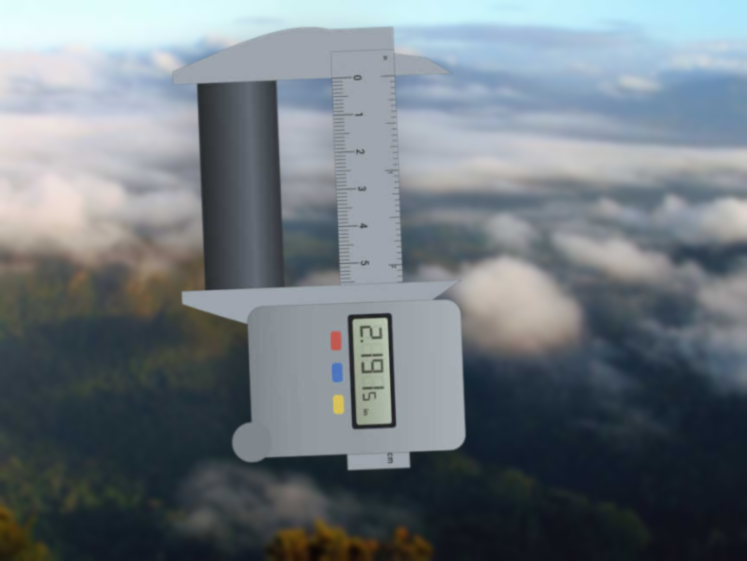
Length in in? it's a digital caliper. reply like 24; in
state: 2.1915; in
